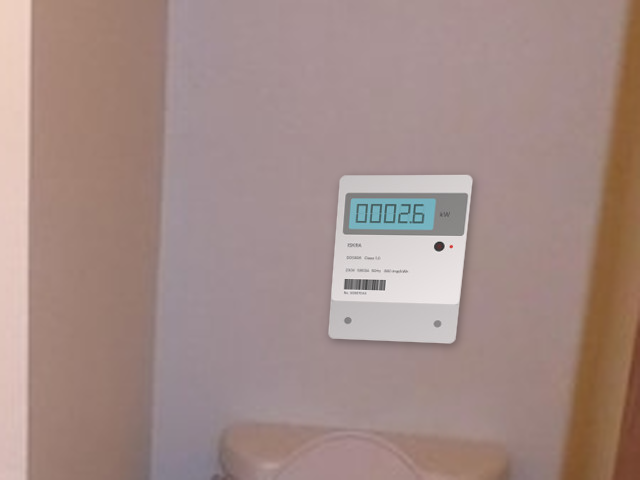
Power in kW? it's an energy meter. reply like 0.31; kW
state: 2.6; kW
